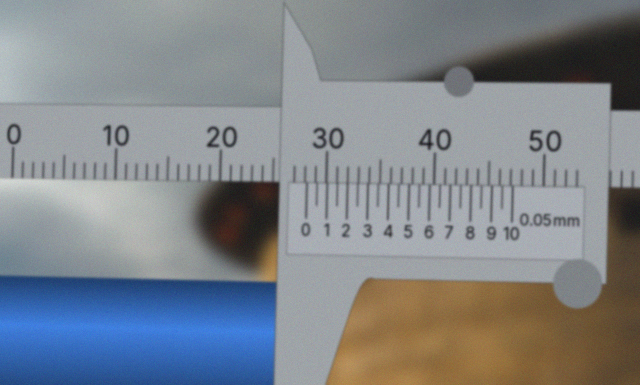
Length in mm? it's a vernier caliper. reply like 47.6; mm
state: 28.2; mm
